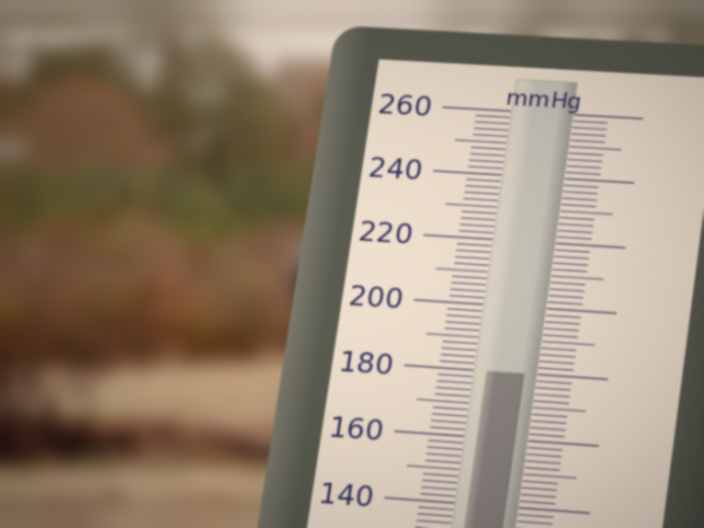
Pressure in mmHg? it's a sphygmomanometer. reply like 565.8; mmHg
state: 180; mmHg
